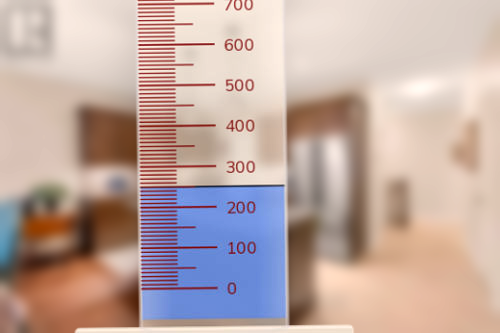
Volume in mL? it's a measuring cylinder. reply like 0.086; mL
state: 250; mL
